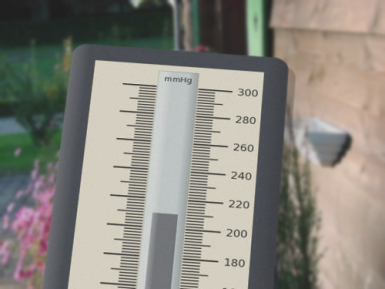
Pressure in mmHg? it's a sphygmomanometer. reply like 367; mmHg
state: 210; mmHg
